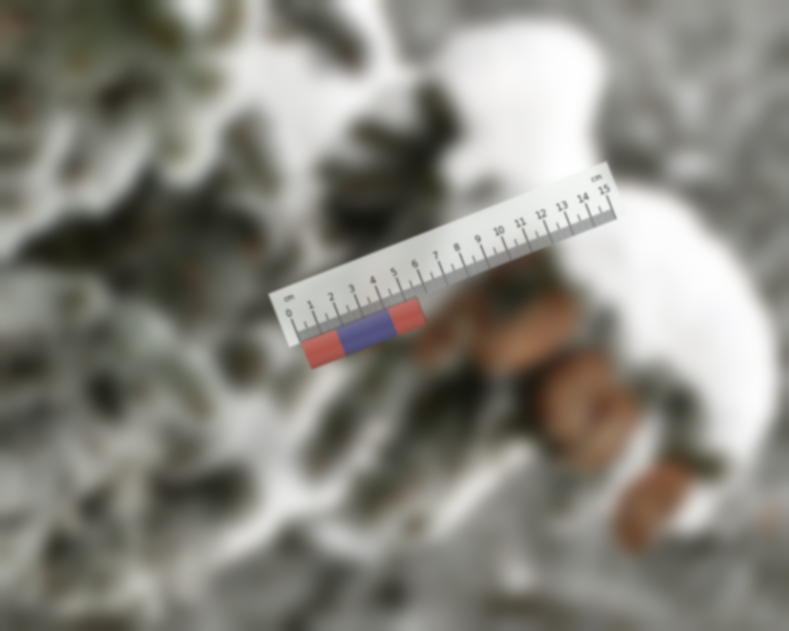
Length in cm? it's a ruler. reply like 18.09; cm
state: 5.5; cm
